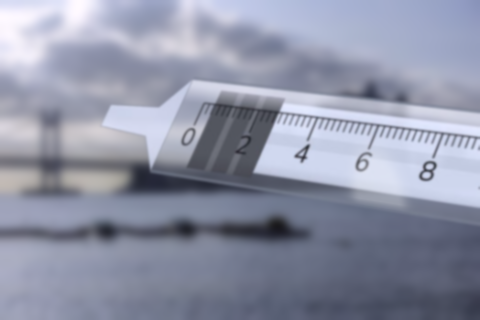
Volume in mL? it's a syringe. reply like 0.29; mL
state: 0.4; mL
